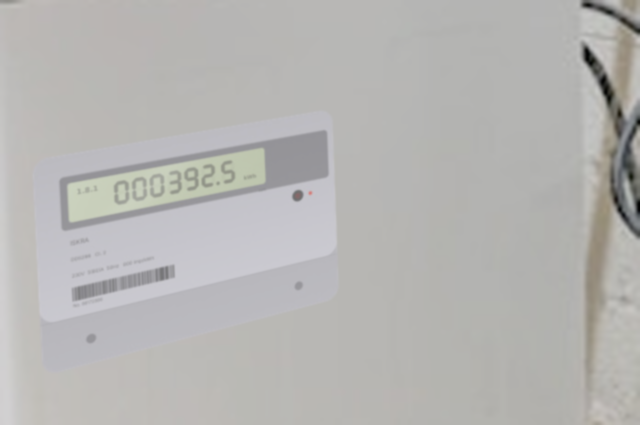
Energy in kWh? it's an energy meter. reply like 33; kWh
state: 392.5; kWh
